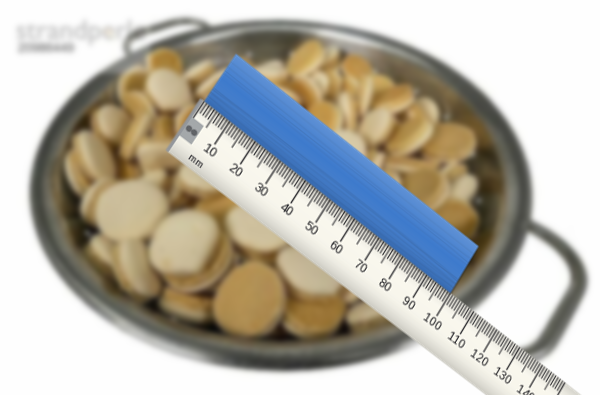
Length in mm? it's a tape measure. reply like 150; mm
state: 100; mm
